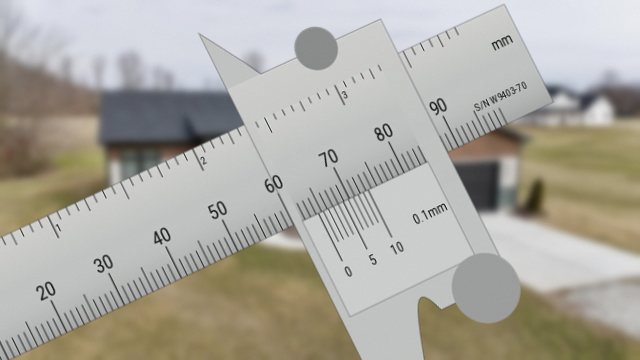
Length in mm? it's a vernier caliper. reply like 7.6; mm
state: 64.4; mm
